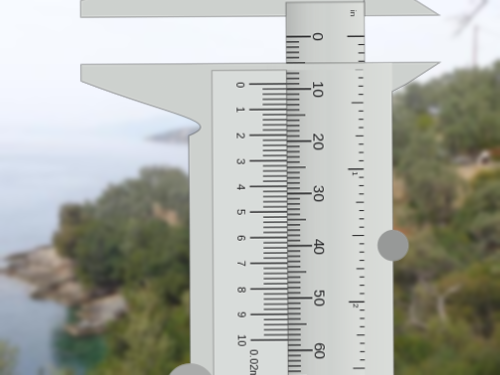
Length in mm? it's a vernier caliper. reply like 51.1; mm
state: 9.0; mm
